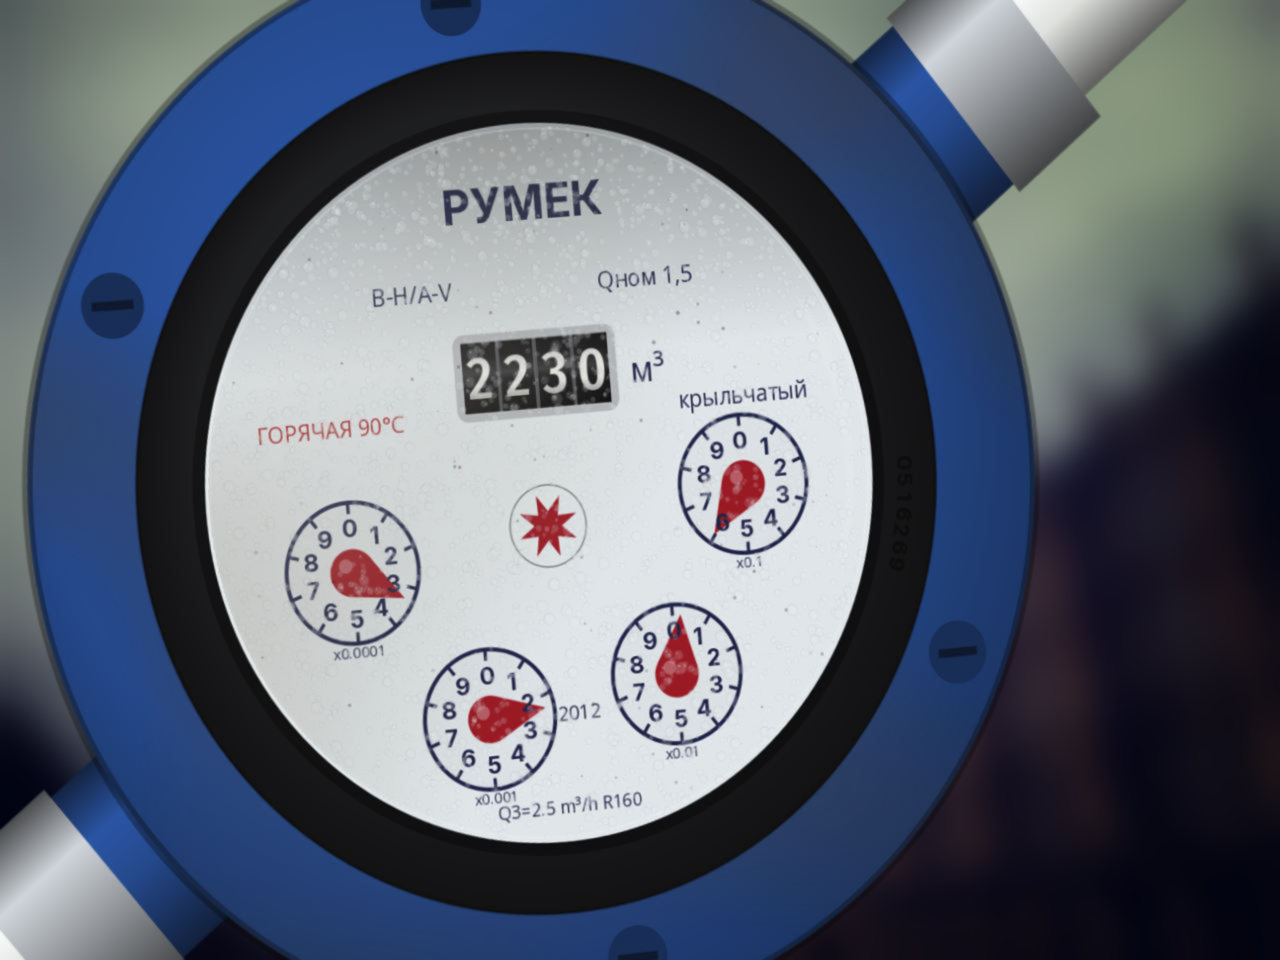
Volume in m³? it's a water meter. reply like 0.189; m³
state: 2230.6023; m³
